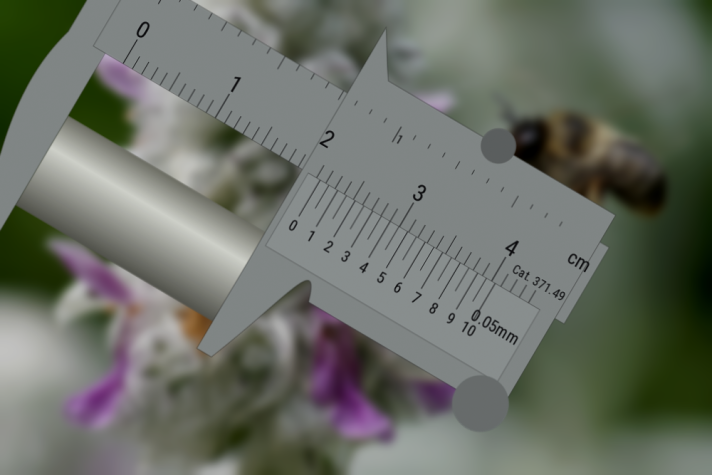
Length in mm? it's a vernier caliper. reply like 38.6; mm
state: 21.4; mm
